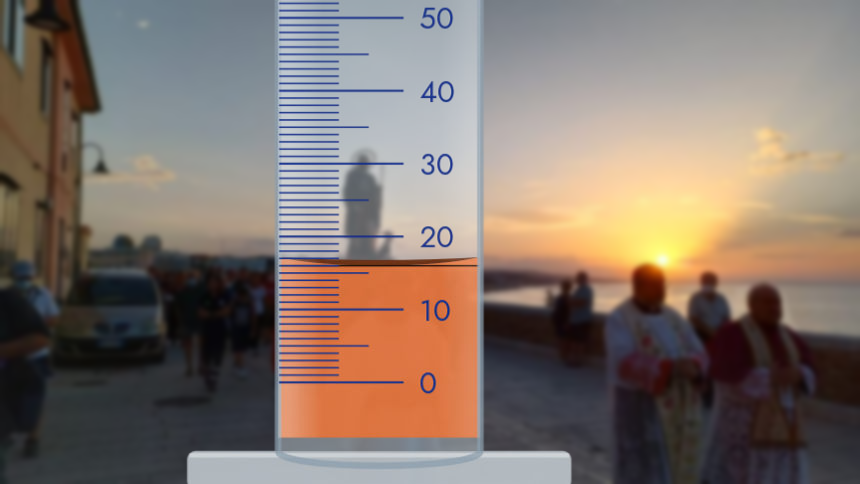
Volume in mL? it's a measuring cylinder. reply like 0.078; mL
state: 16; mL
